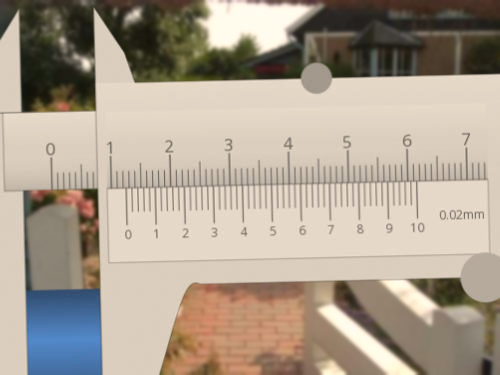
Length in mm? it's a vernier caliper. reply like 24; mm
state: 12.5; mm
